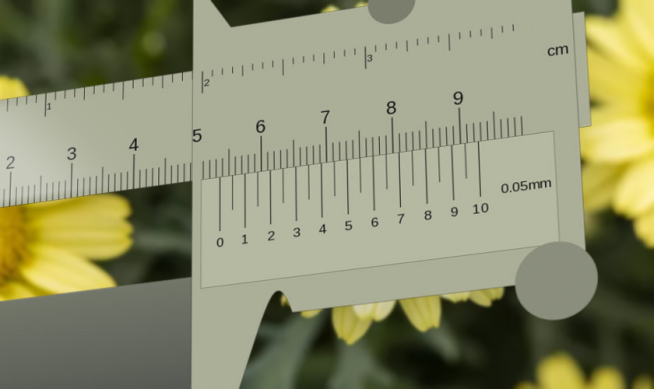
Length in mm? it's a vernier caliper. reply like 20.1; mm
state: 53.6; mm
